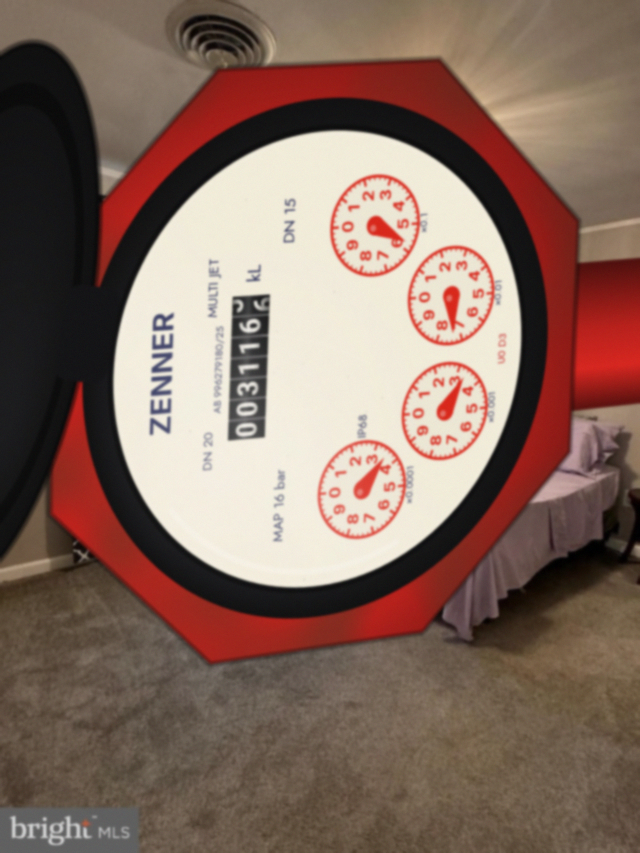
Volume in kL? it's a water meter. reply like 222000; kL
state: 31165.5733; kL
